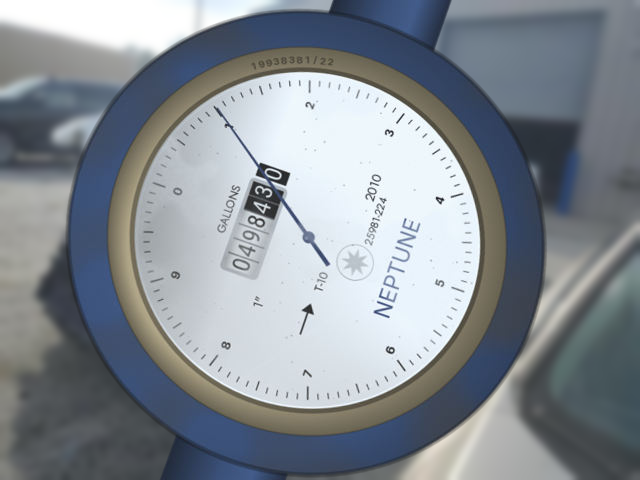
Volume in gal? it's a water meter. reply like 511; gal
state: 498431.0; gal
